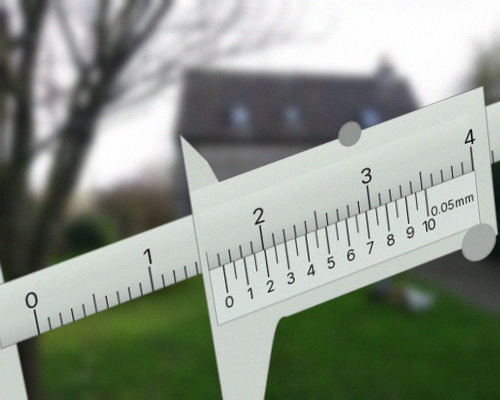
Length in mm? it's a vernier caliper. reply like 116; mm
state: 16.3; mm
